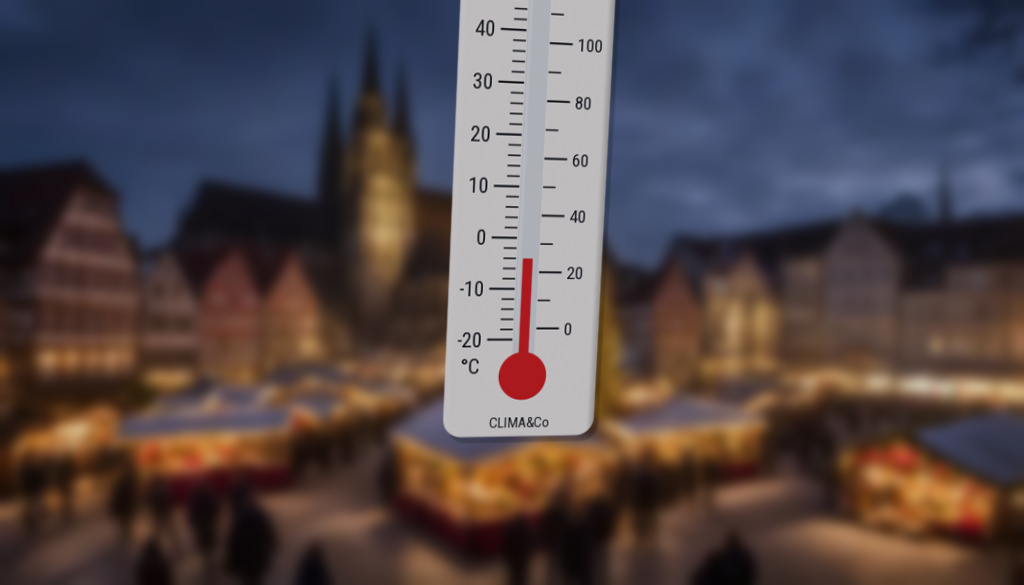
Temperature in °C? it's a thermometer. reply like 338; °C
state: -4; °C
